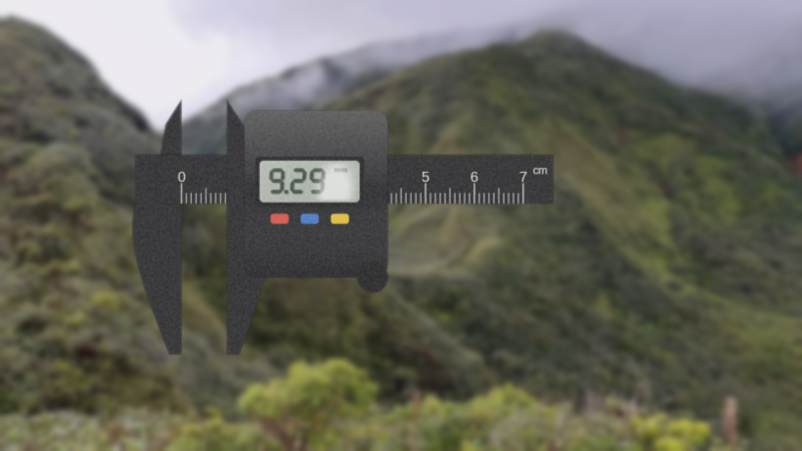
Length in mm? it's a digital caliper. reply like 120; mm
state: 9.29; mm
